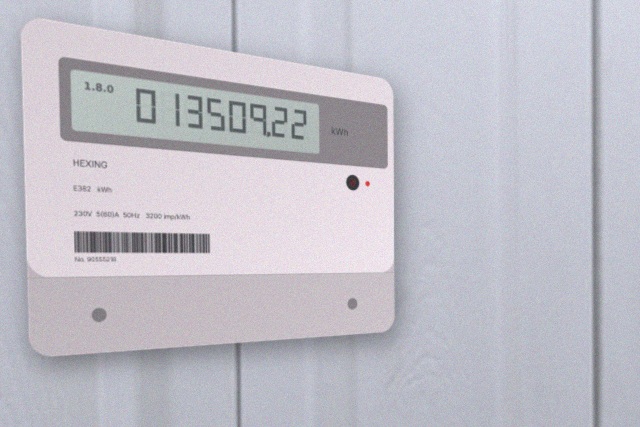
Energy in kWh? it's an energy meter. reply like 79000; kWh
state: 13509.22; kWh
